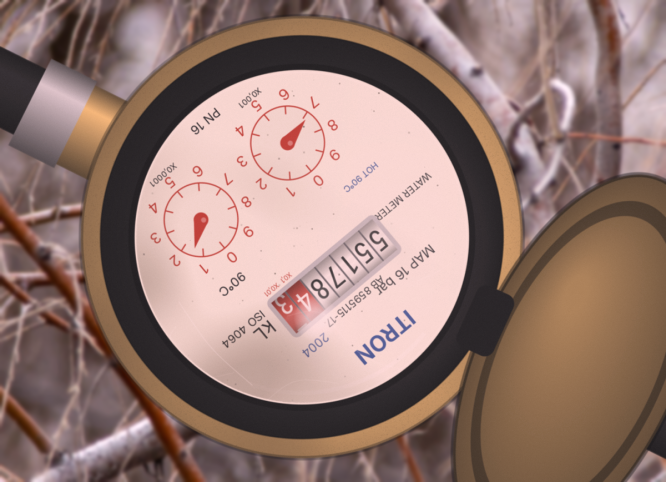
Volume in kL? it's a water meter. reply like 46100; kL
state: 55178.4271; kL
